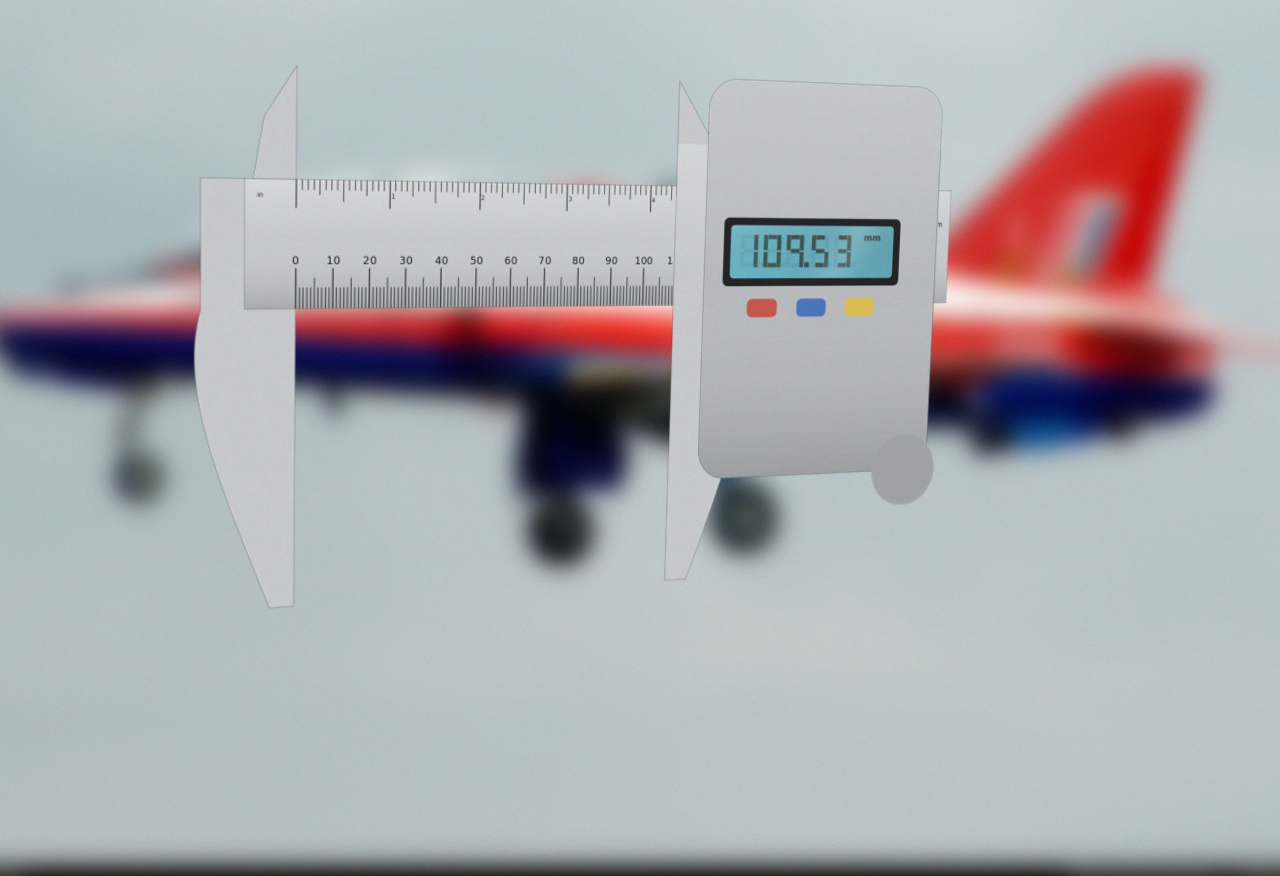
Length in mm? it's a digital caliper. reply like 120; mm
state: 109.53; mm
